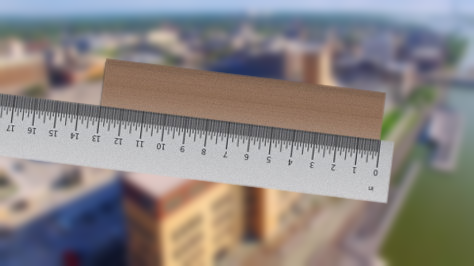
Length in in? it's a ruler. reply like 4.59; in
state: 13; in
